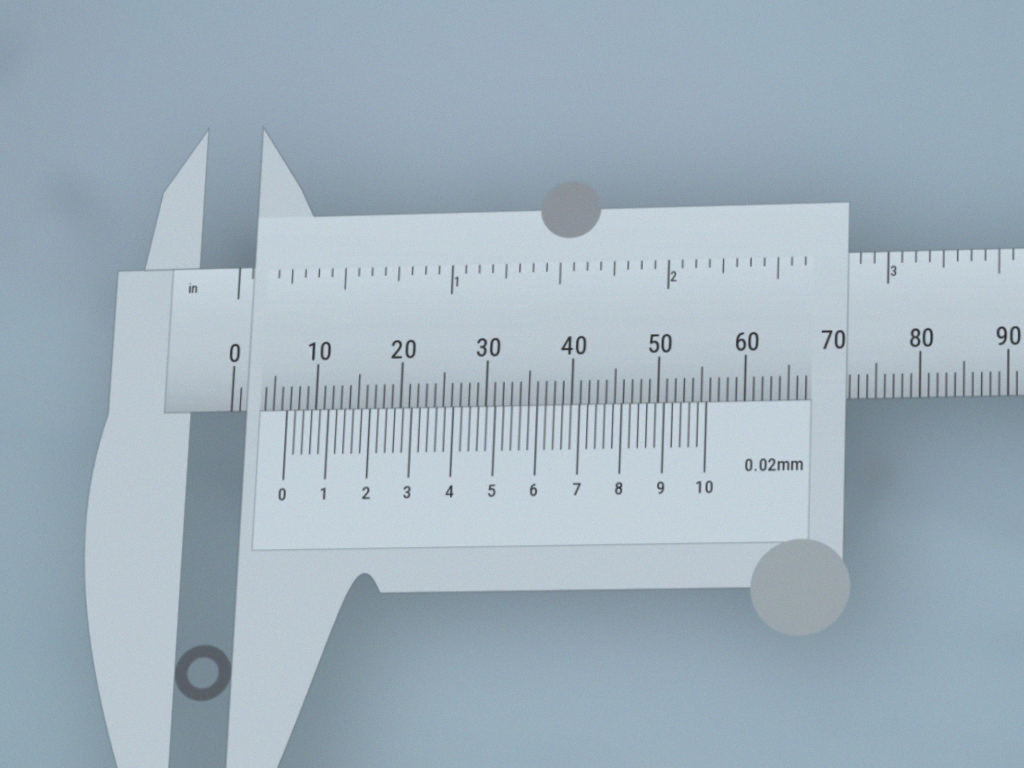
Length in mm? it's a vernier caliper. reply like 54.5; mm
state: 6.6; mm
